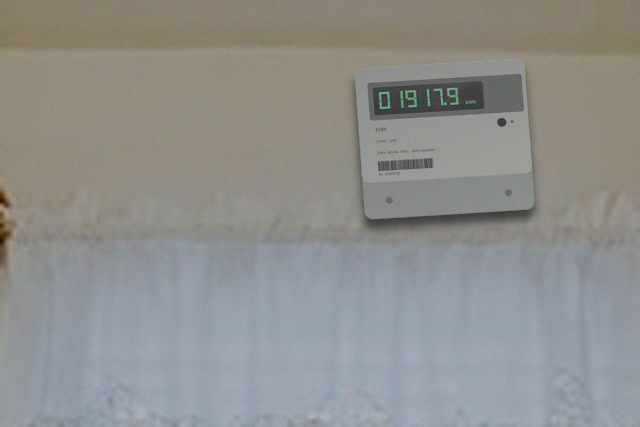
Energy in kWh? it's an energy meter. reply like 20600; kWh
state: 1917.9; kWh
